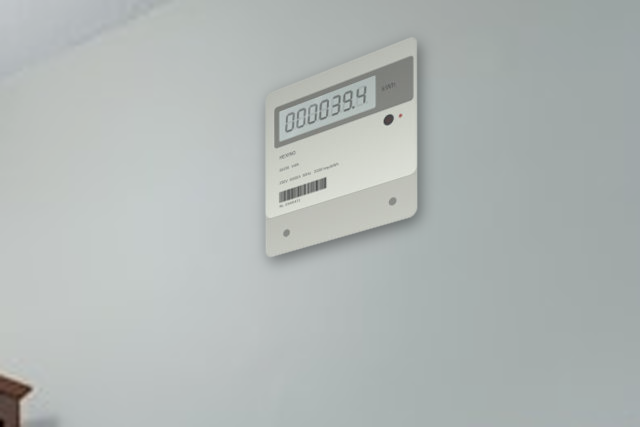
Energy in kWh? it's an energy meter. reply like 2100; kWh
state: 39.4; kWh
